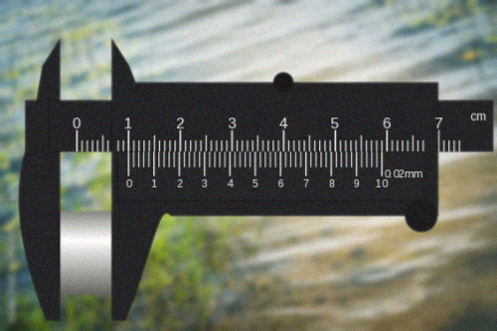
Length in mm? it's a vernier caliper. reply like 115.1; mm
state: 10.0; mm
